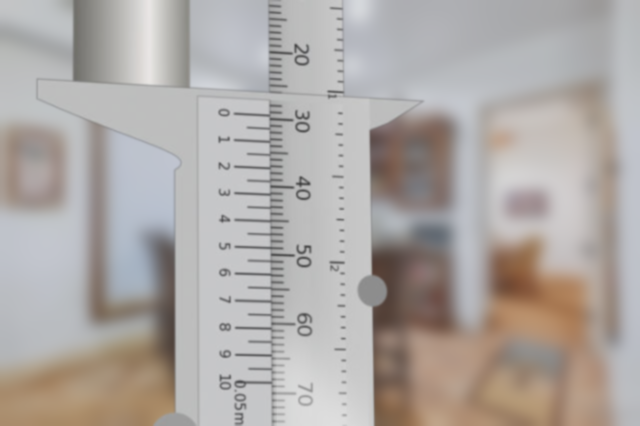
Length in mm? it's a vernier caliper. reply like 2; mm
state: 29.5; mm
